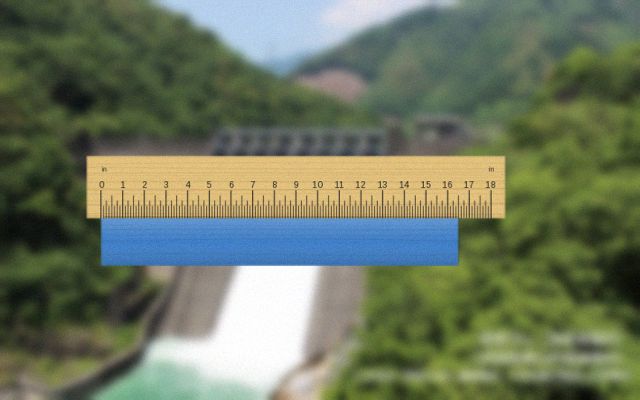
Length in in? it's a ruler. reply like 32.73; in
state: 16.5; in
